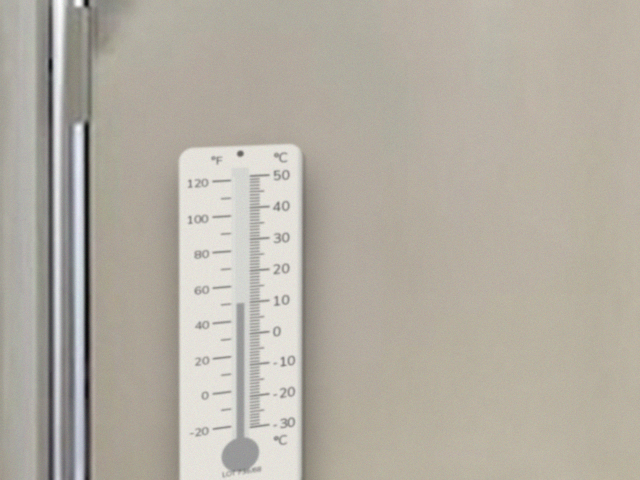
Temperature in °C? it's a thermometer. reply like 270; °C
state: 10; °C
